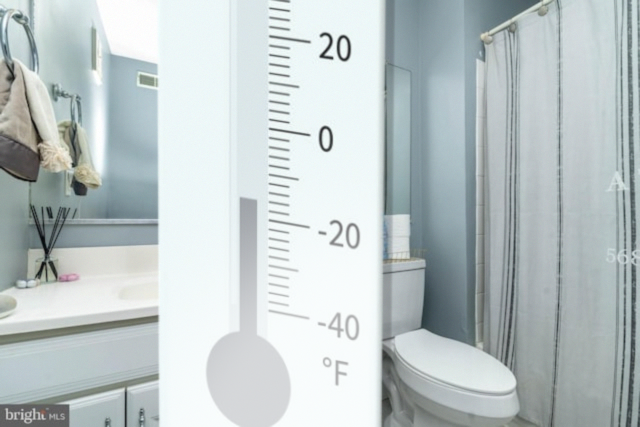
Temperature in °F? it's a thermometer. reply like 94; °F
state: -16; °F
